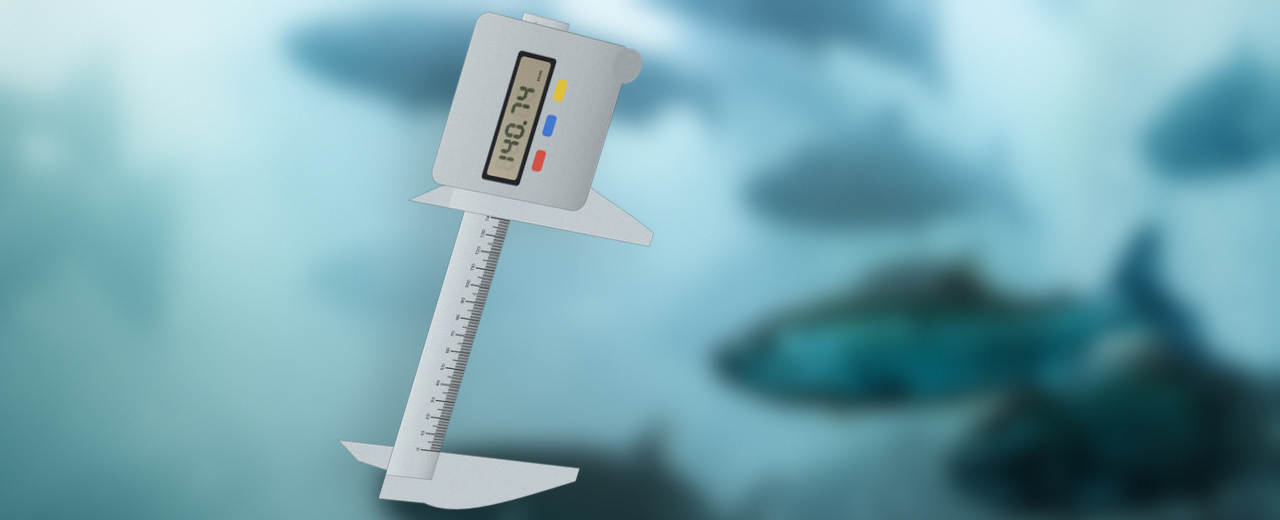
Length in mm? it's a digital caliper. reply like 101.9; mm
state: 140.74; mm
